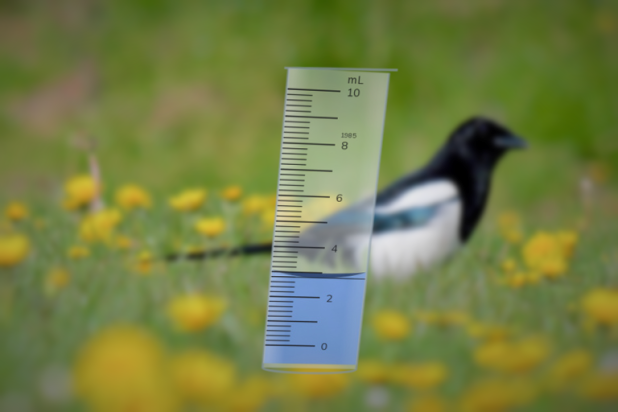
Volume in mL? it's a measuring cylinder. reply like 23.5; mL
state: 2.8; mL
